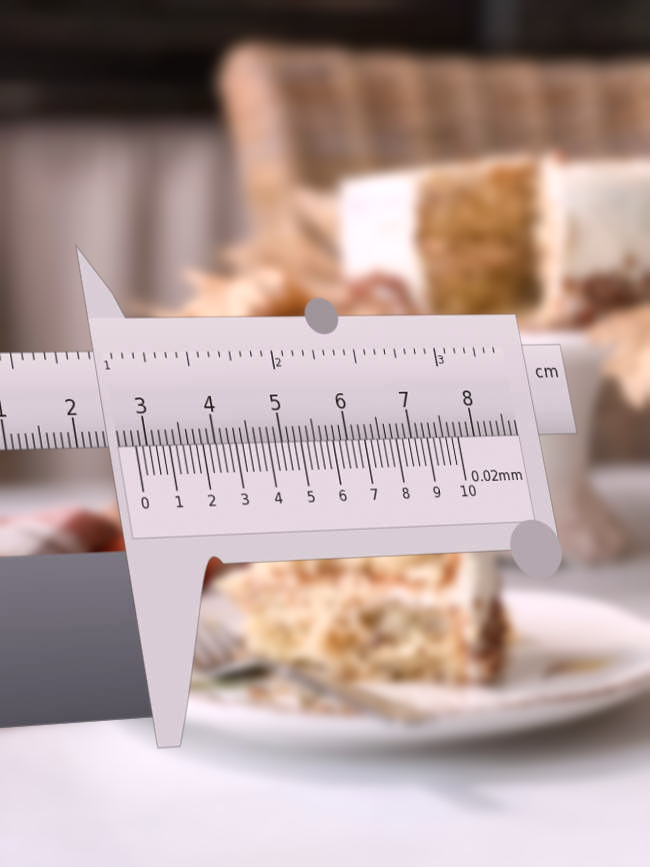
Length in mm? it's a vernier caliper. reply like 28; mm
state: 28.4; mm
